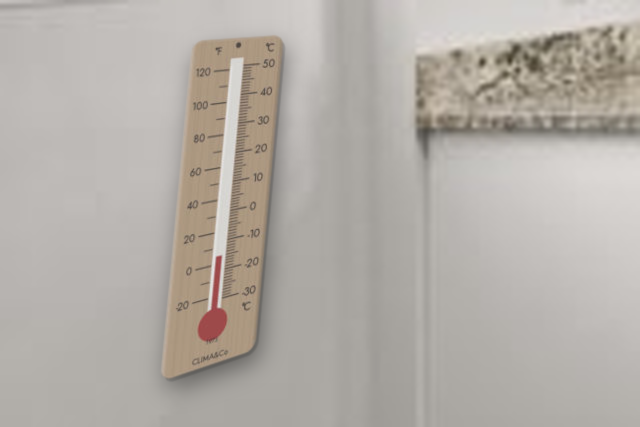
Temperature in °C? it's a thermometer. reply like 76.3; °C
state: -15; °C
